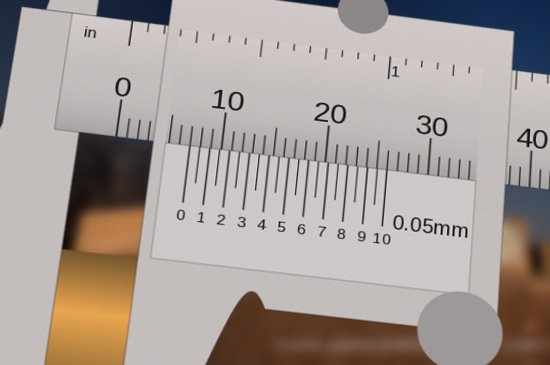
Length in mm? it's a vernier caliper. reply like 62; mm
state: 7.0; mm
